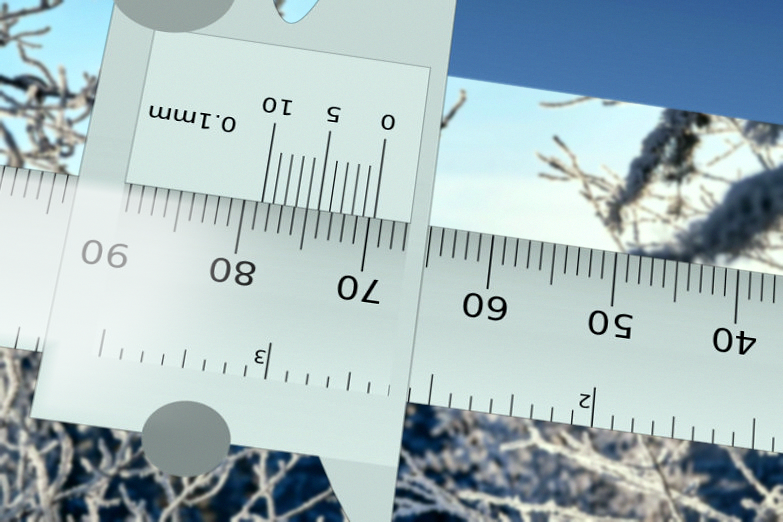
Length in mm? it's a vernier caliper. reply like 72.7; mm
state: 69.6; mm
